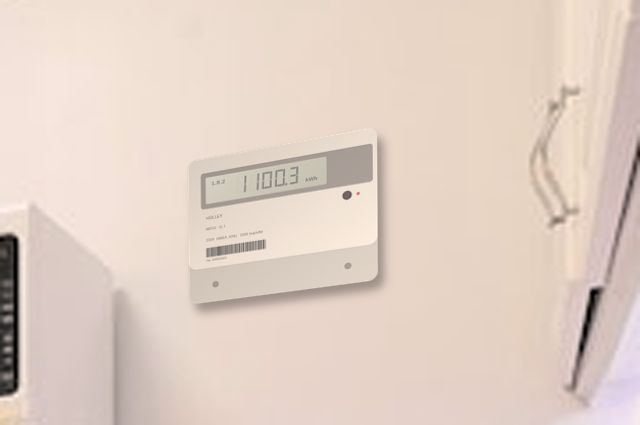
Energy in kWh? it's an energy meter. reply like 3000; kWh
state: 1100.3; kWh
